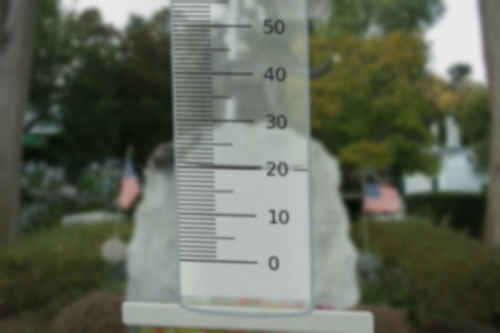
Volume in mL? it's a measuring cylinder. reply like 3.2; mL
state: 20; mL
